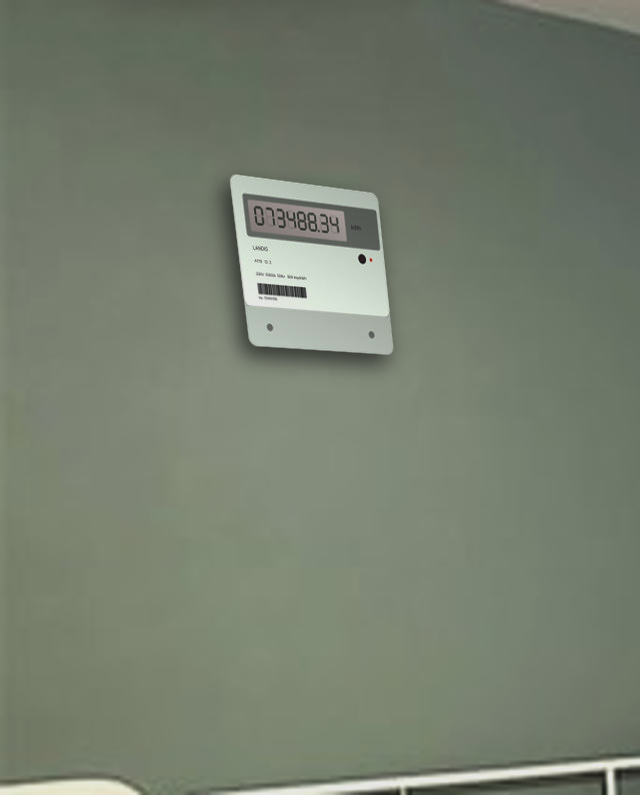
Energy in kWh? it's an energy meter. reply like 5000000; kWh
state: 73488.34; kWh
